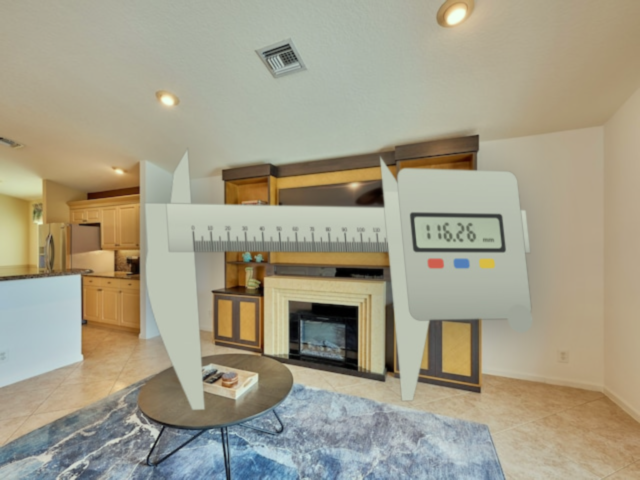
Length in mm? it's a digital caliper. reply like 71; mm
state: 116.26; mm
